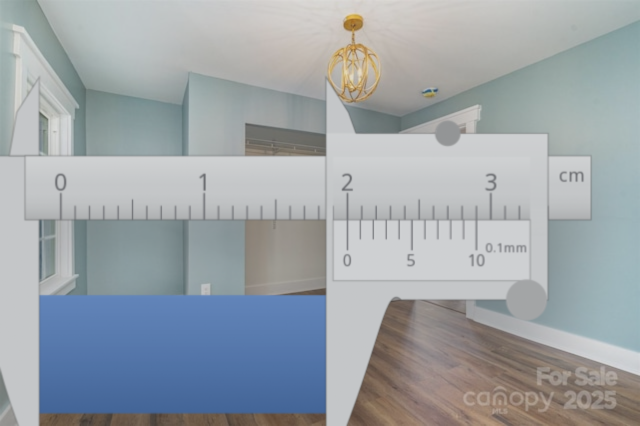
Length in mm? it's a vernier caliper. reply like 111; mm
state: 20.0; mm
